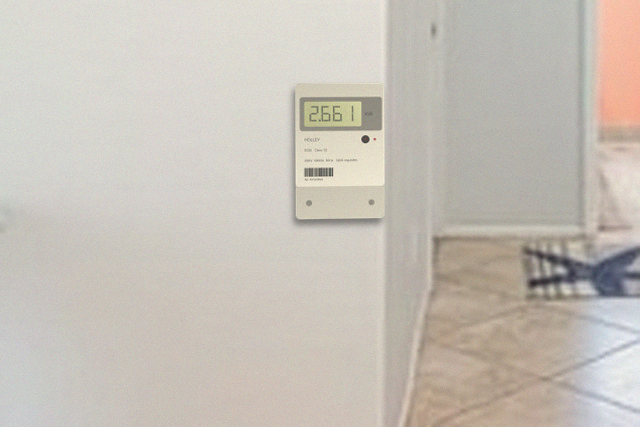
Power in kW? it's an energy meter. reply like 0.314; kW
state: 2.661; kW
